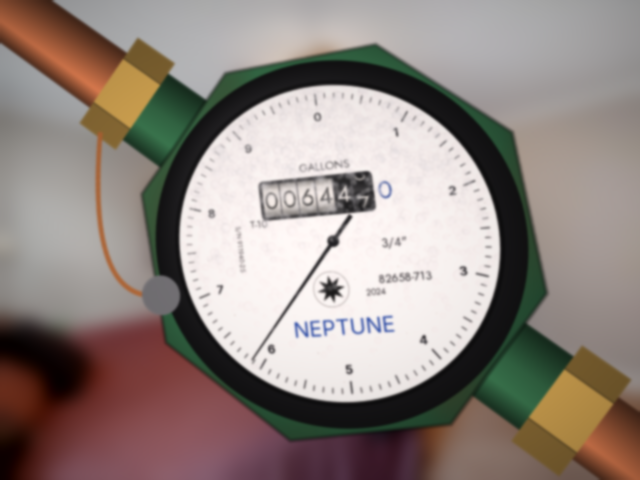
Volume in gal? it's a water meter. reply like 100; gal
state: 64466.1; gal
